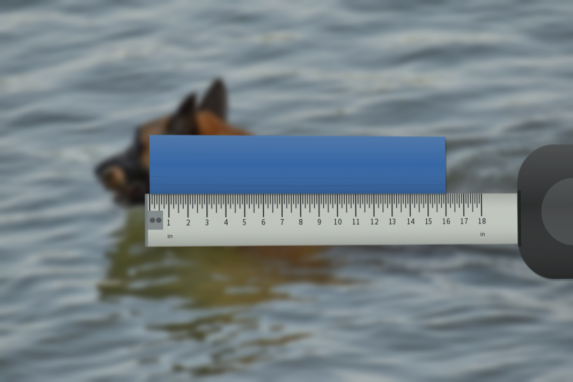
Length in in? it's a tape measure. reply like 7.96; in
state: 16; in
